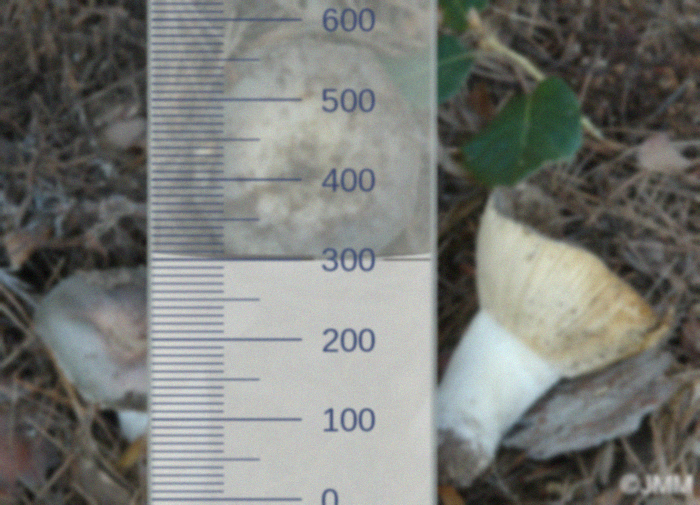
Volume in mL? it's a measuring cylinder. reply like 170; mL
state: 300; mL
